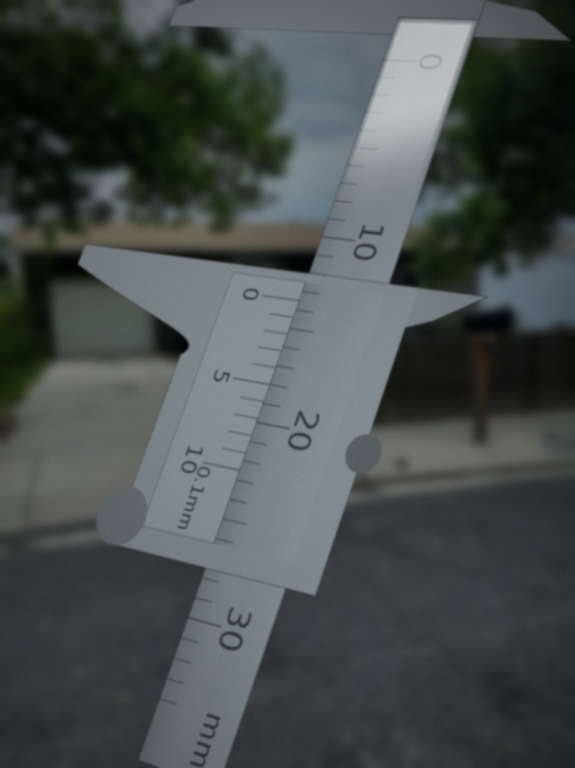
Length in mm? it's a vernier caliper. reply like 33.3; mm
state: 13.5; mm
